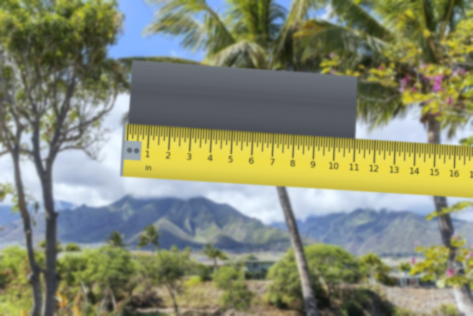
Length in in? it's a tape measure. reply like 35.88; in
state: 11; in
